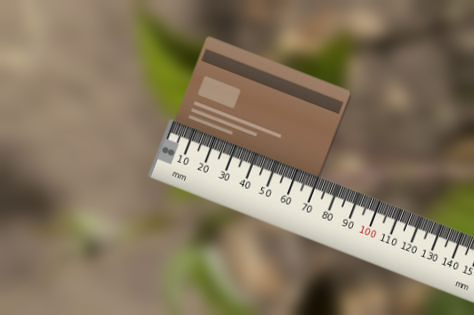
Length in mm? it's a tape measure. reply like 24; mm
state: 70; mm
